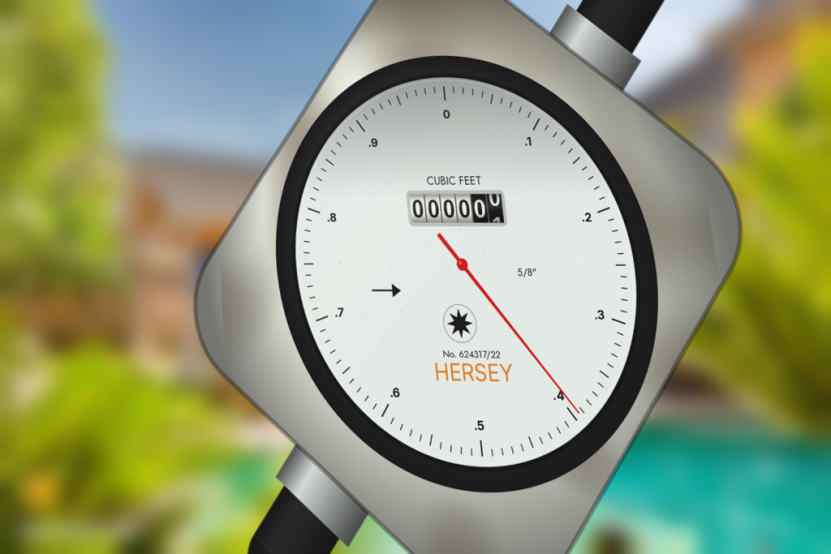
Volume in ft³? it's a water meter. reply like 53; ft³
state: 0.39; ft³
